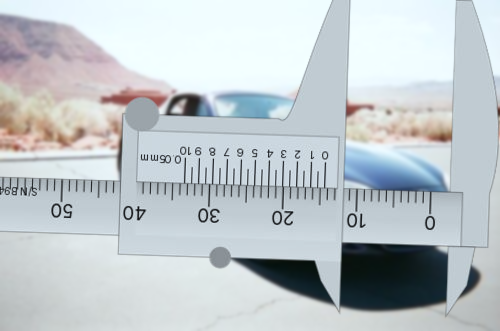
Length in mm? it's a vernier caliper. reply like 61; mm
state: 14.4; mm
